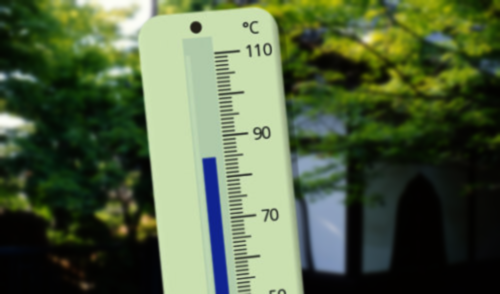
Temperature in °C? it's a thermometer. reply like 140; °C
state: 85; °C
